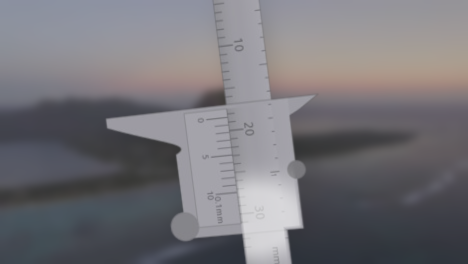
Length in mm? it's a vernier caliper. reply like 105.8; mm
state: 18.4; mm
